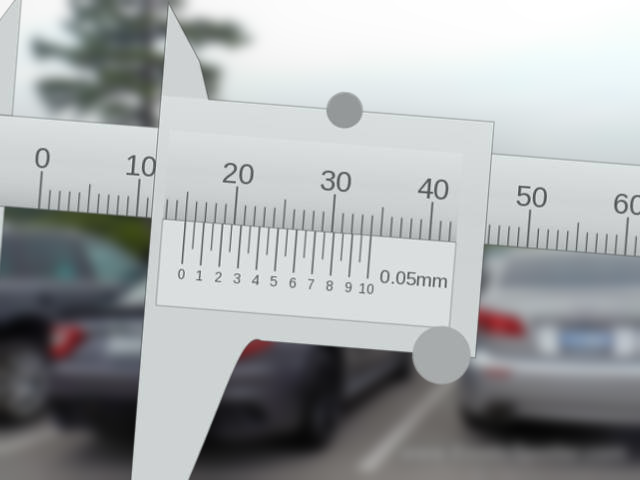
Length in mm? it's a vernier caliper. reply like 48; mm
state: 15.0; mm
